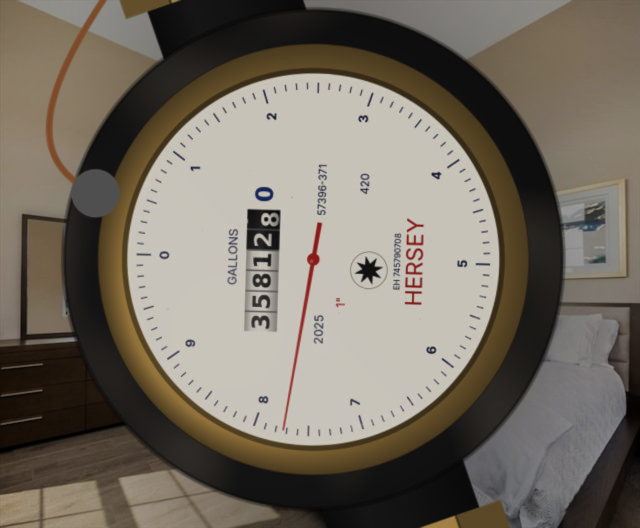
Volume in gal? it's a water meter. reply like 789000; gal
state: 3581277.7; gal
